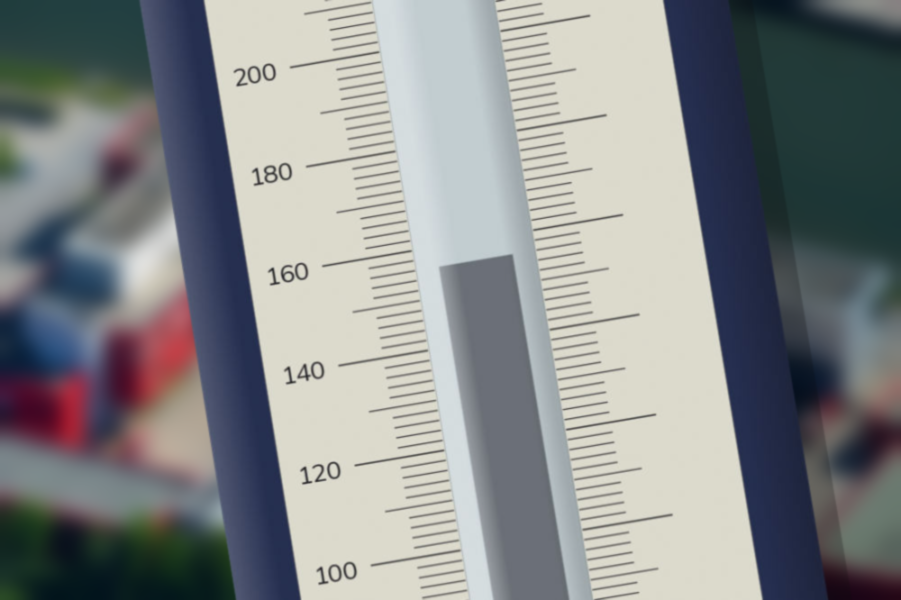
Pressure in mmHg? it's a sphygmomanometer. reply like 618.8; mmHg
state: 156; mmHg
